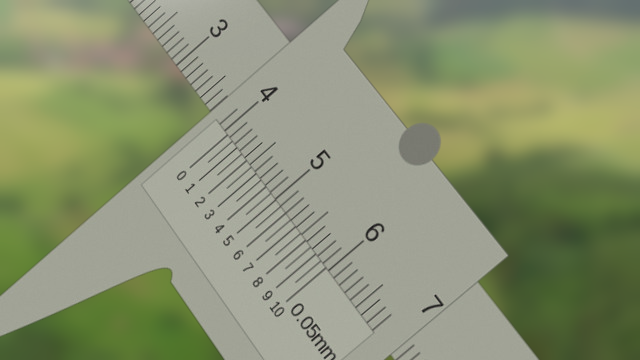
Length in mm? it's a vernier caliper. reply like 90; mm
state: 40.6; mm
